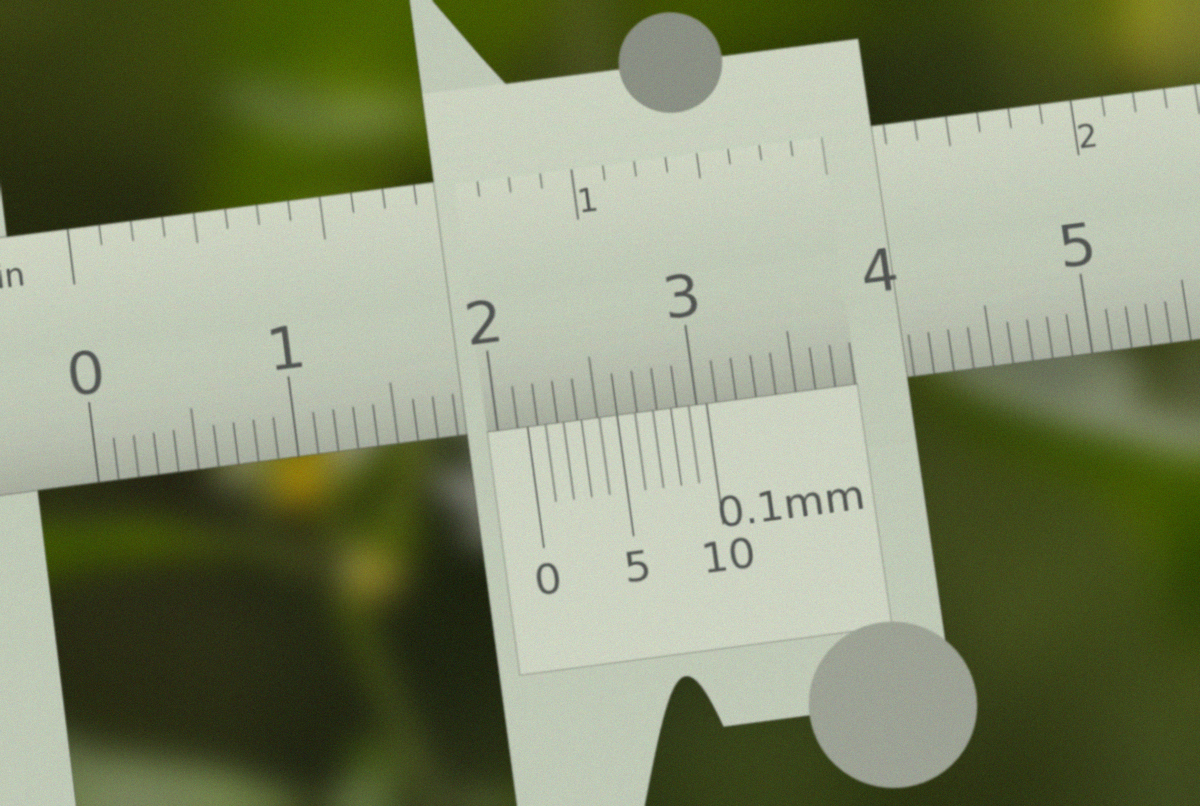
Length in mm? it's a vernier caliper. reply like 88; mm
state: 21.5; mm
